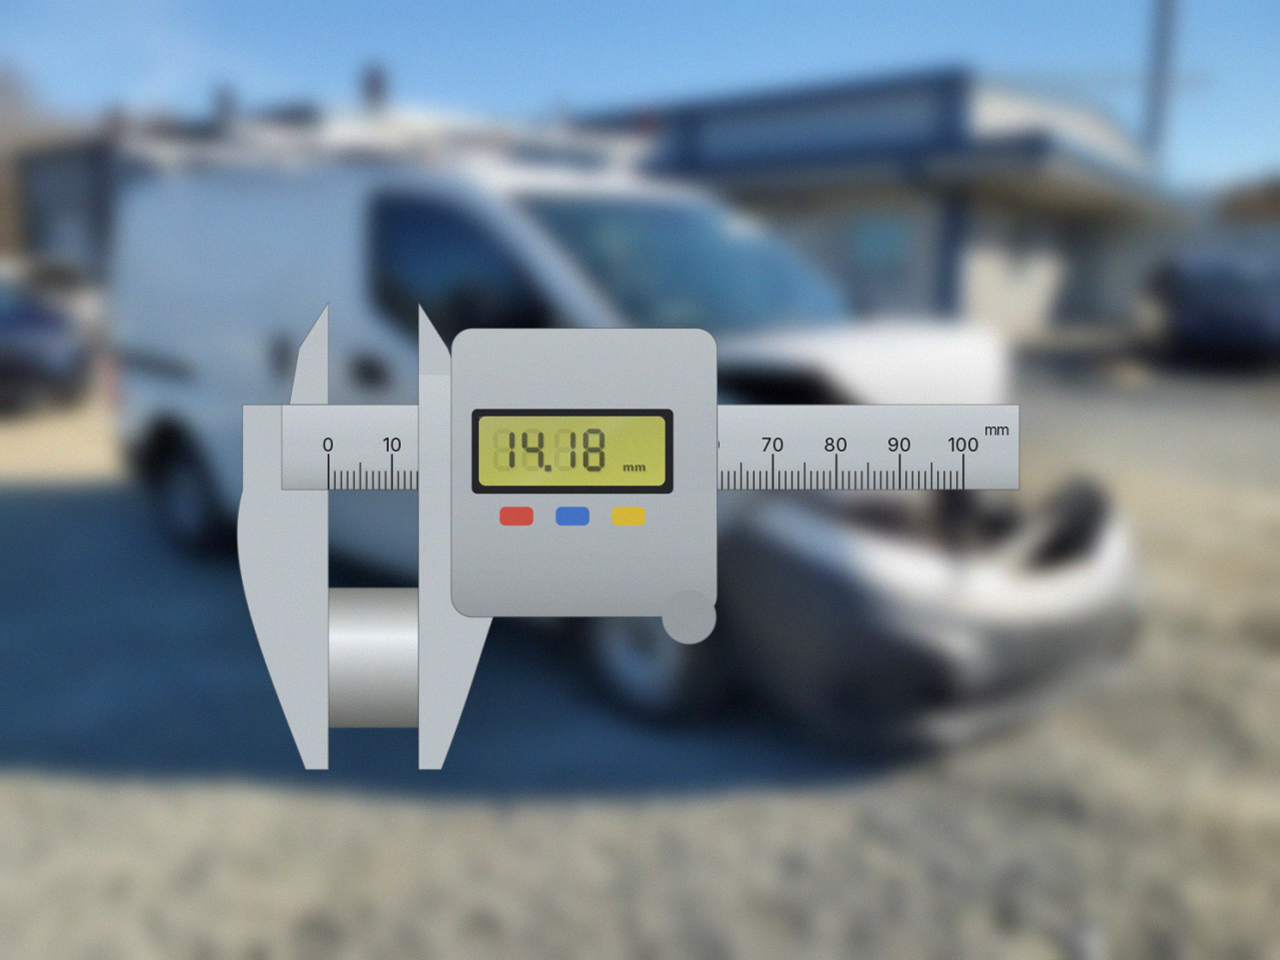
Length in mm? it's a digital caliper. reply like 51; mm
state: 14.18; mm
